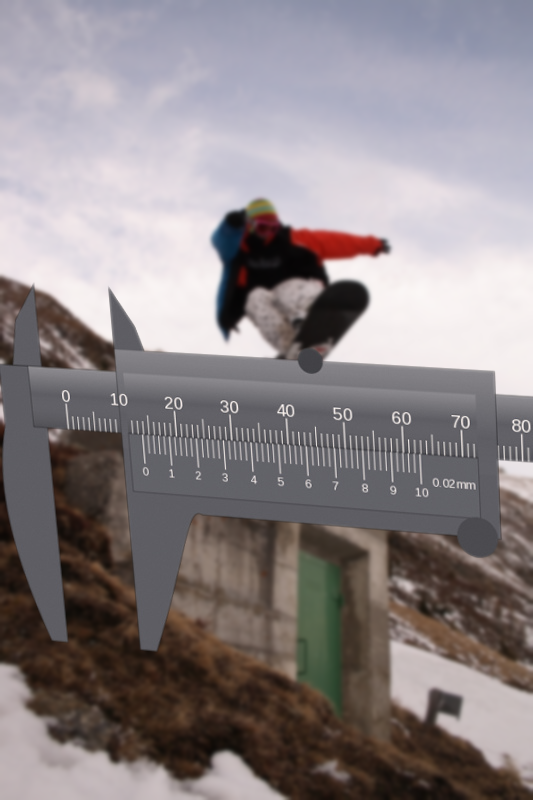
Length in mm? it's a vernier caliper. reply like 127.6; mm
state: 13.8; mm
